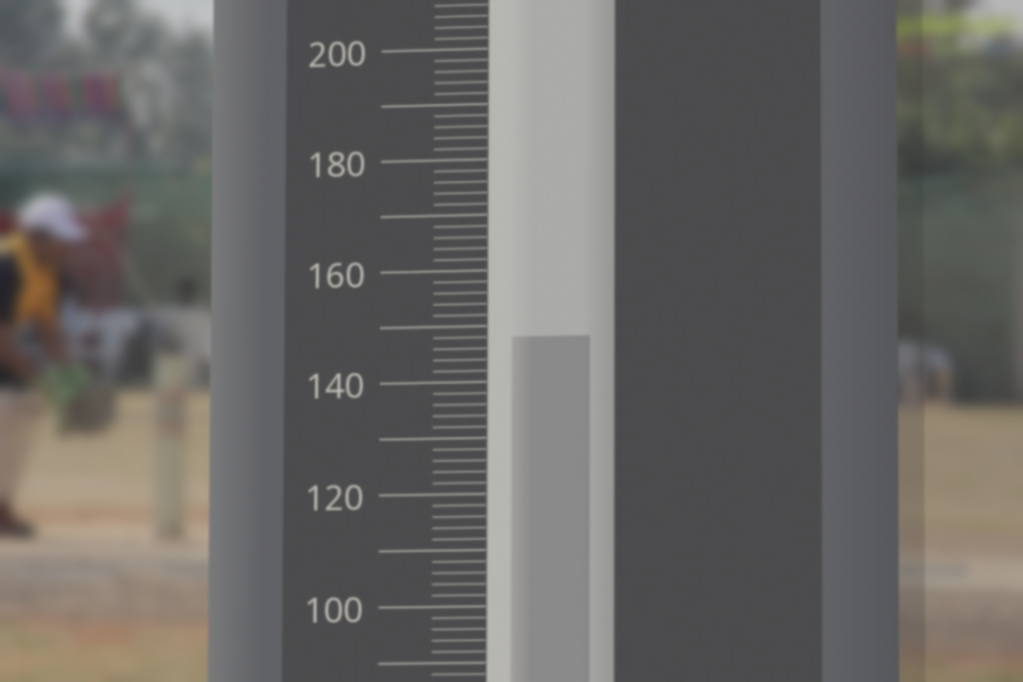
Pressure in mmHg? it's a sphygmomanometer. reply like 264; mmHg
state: 148; mmHg
